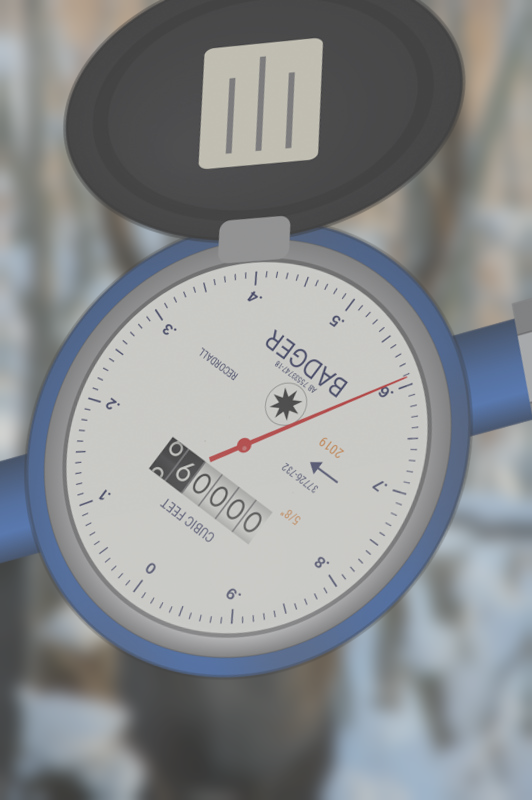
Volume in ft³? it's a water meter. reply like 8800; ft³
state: 98.59; ft³
